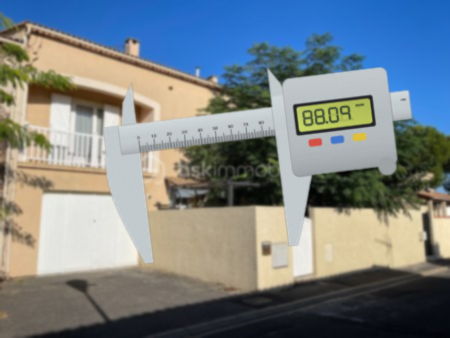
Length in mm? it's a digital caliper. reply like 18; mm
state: 88.09; mm
